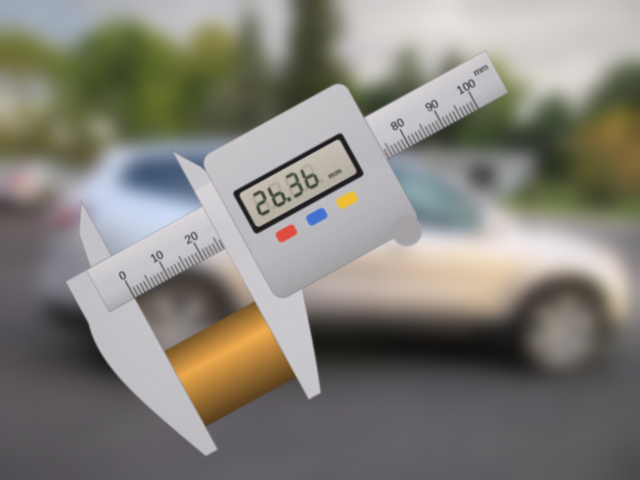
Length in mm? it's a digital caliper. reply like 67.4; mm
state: 26.36; mm
